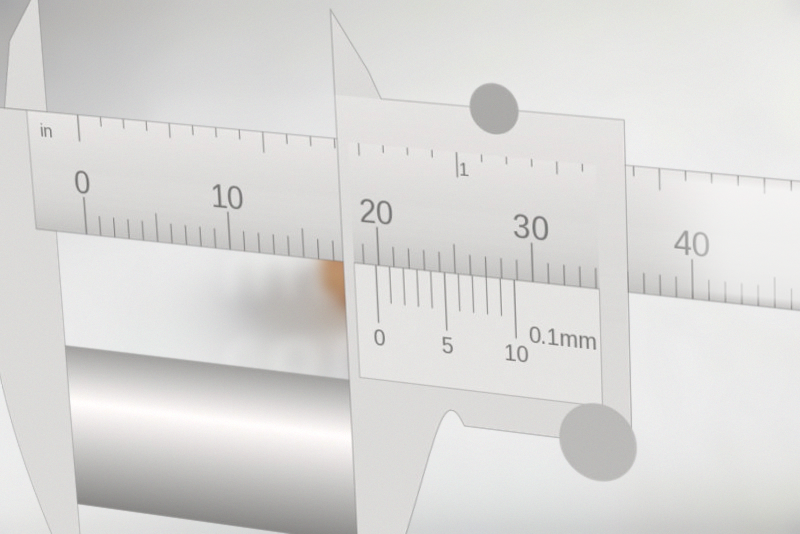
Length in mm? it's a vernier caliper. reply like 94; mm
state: 19.8; mm
